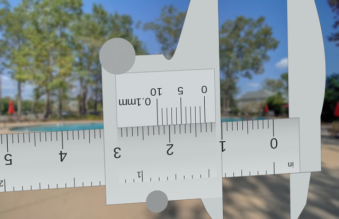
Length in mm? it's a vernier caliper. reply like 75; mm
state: 13.2; mm
